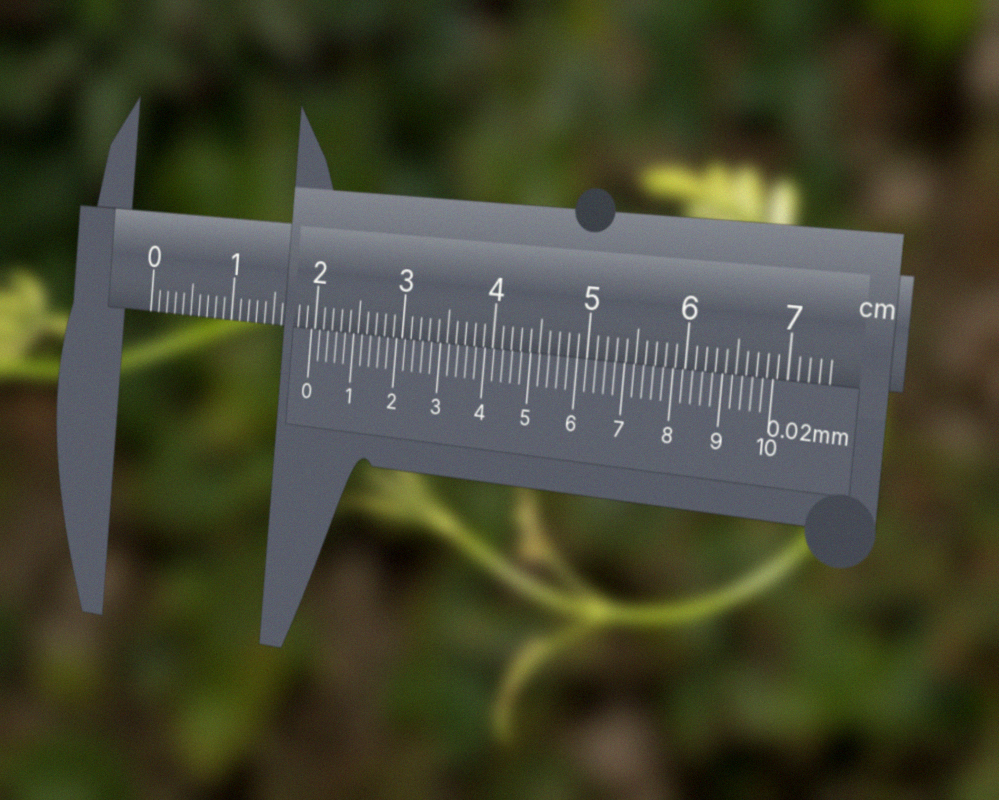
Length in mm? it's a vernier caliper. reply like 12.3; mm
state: 19.6; mm
